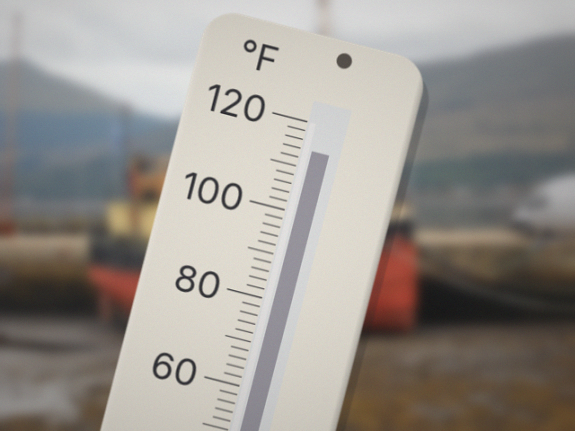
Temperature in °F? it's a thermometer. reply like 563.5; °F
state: 114; °F
